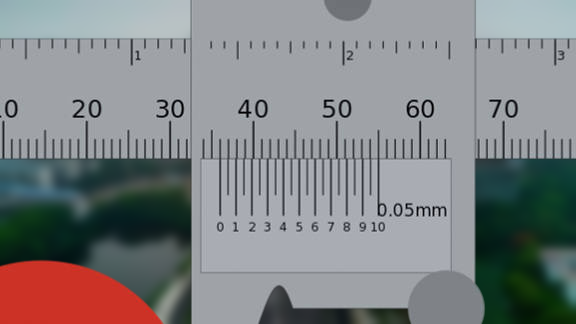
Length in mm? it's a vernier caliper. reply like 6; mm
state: 36.0; mm
